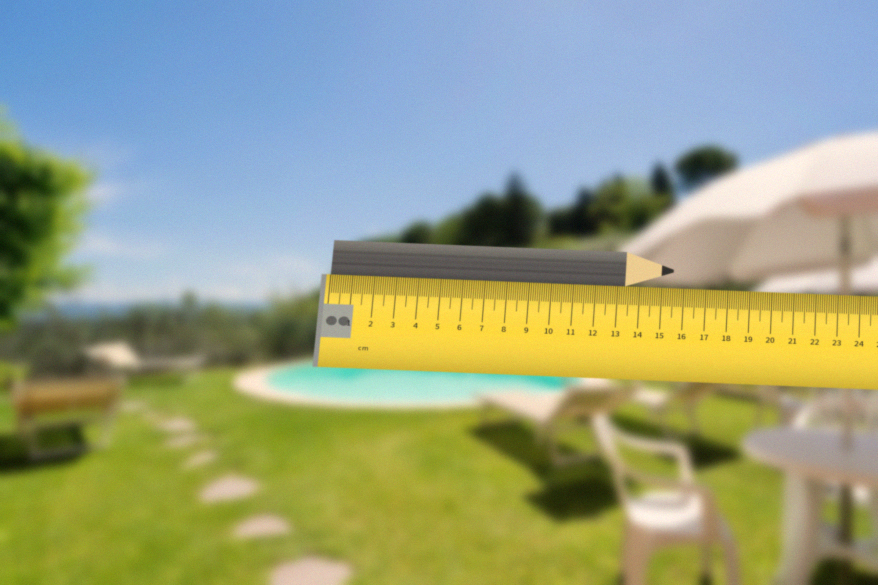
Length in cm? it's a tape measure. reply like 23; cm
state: 15.5; cm
